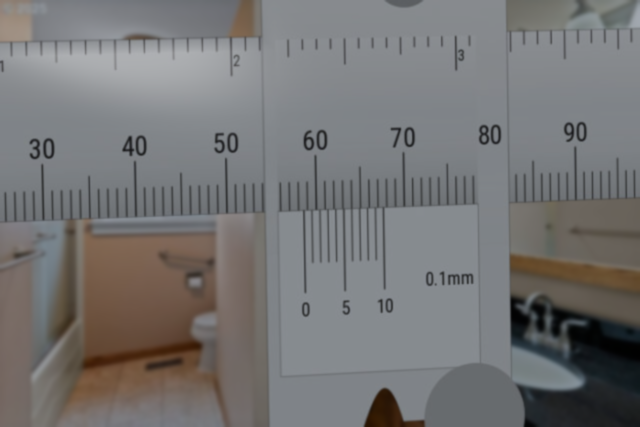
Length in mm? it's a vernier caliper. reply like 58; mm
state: 58.6; mm
